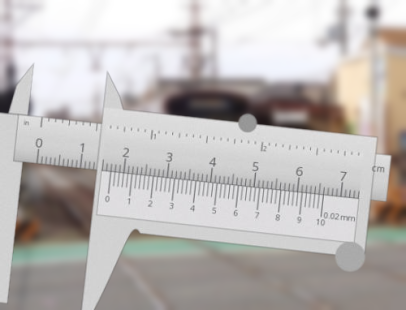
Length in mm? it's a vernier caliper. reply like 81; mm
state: 17.0; mm
